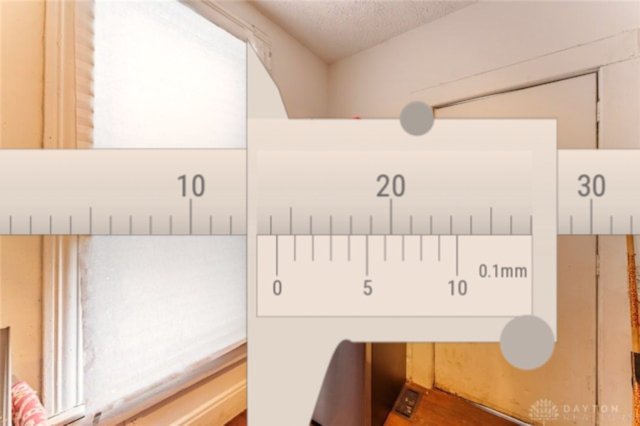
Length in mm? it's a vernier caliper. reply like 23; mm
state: 14.3; mm
